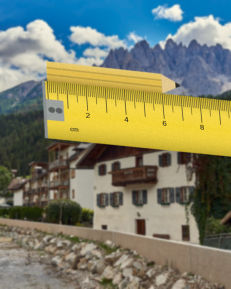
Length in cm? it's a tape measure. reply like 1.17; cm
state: 7; cm
